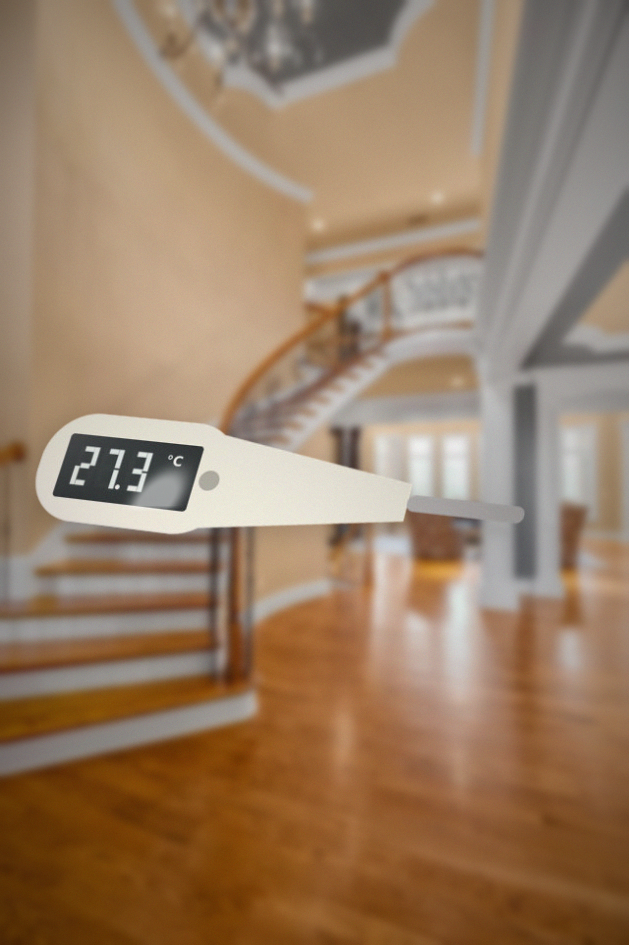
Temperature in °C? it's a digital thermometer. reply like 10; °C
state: 27.3; °C
